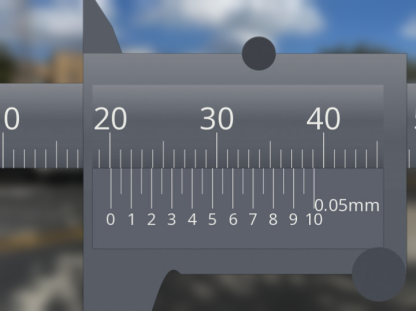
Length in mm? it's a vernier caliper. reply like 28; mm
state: 20.1; mm
